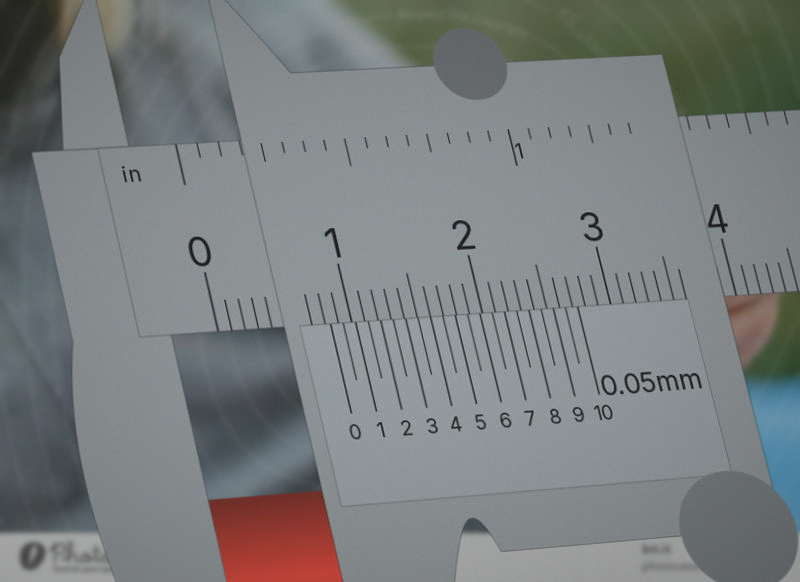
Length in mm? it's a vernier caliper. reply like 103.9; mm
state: 8.4; mm
